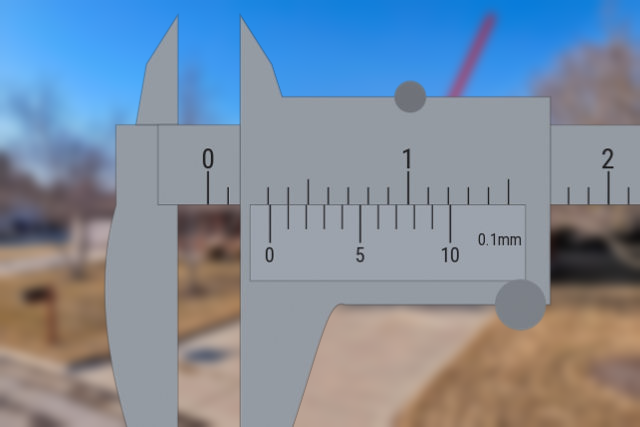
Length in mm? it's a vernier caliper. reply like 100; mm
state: 3.1; mm
